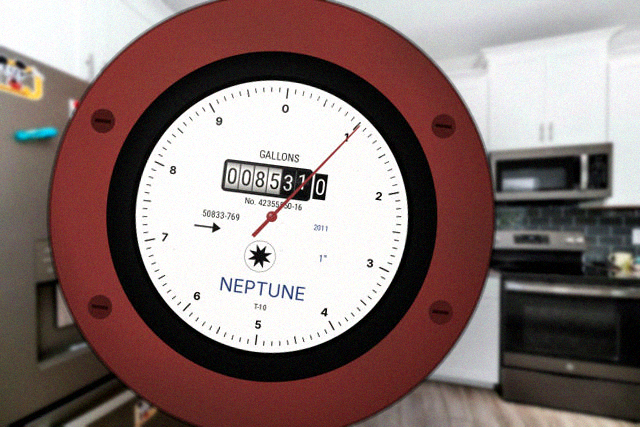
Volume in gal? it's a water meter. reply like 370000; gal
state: 85311.0; gal
